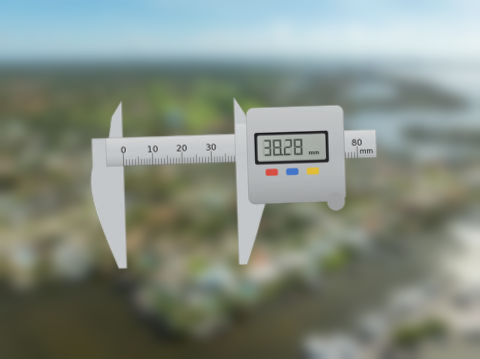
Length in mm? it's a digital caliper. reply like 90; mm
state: 38.28; mm
